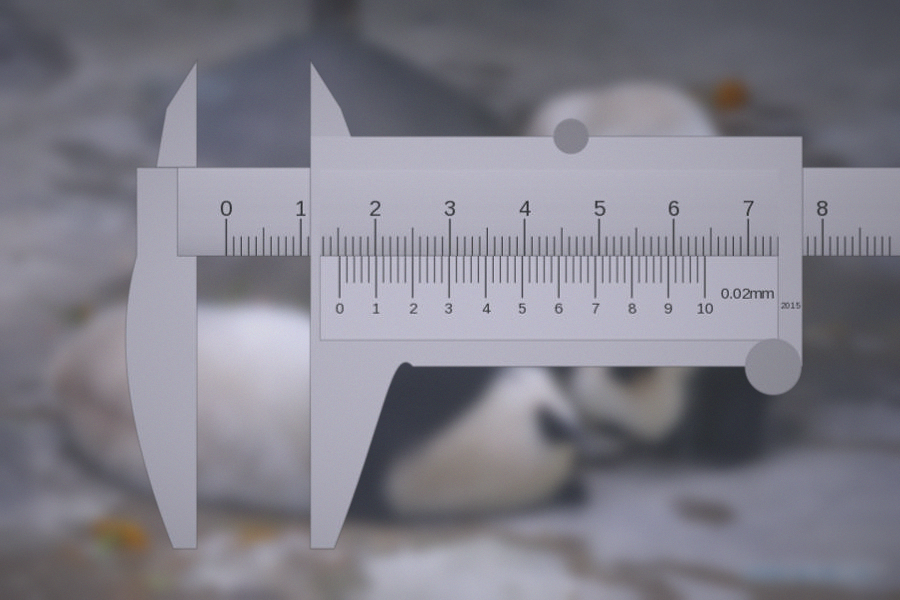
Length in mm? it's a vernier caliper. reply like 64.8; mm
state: 15.2; mm
